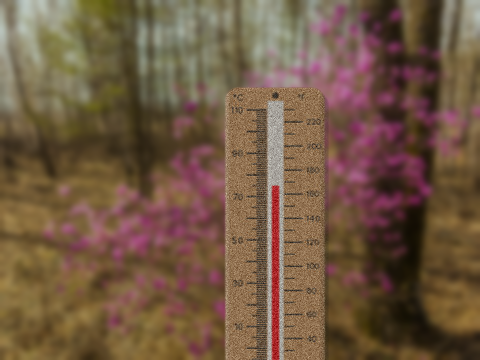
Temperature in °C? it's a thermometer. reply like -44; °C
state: 75; °C
